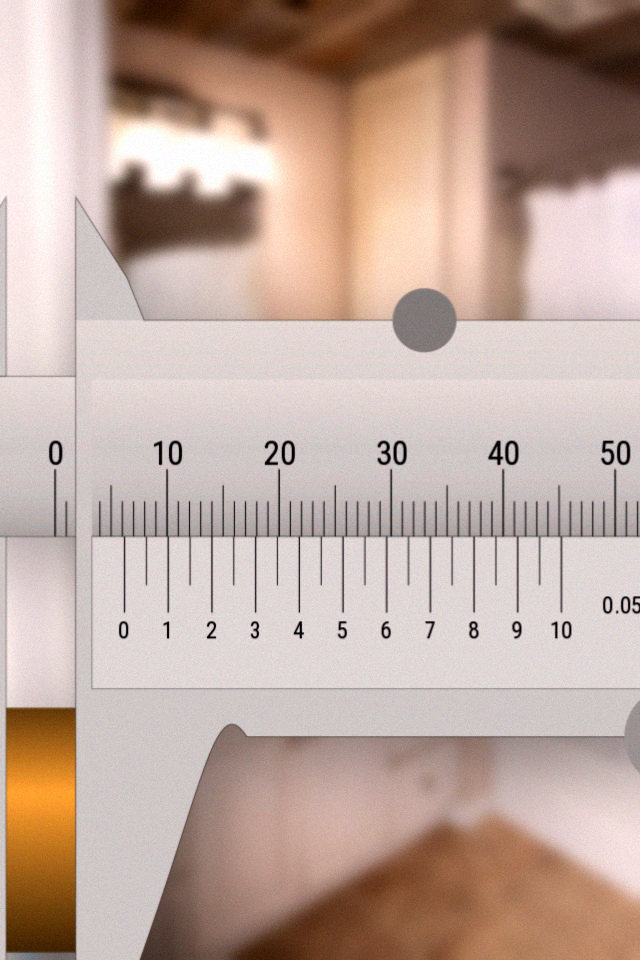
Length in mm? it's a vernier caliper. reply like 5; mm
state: 6.2; mm
